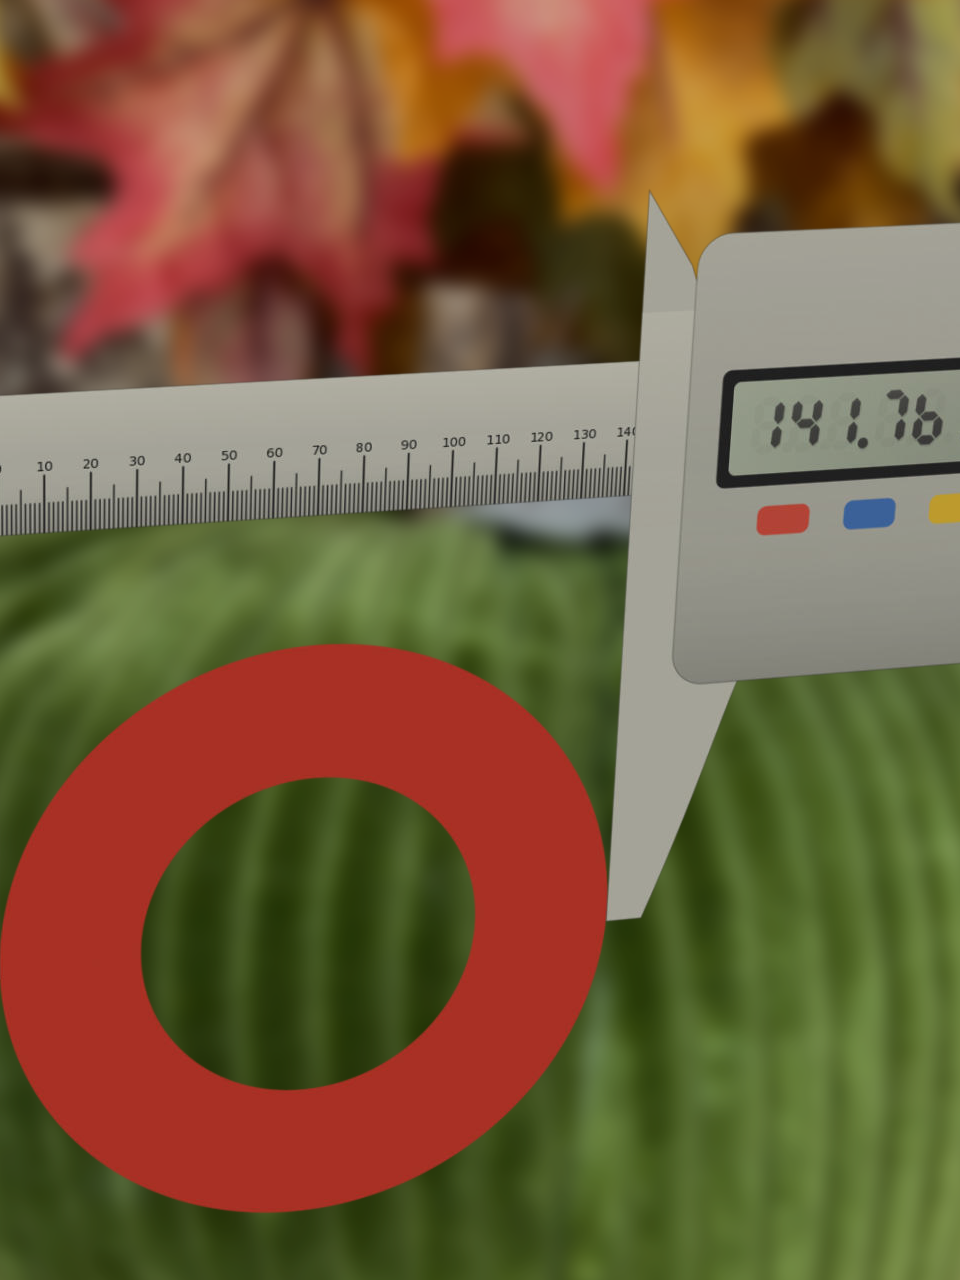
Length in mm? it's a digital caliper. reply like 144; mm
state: 141.76; mm
